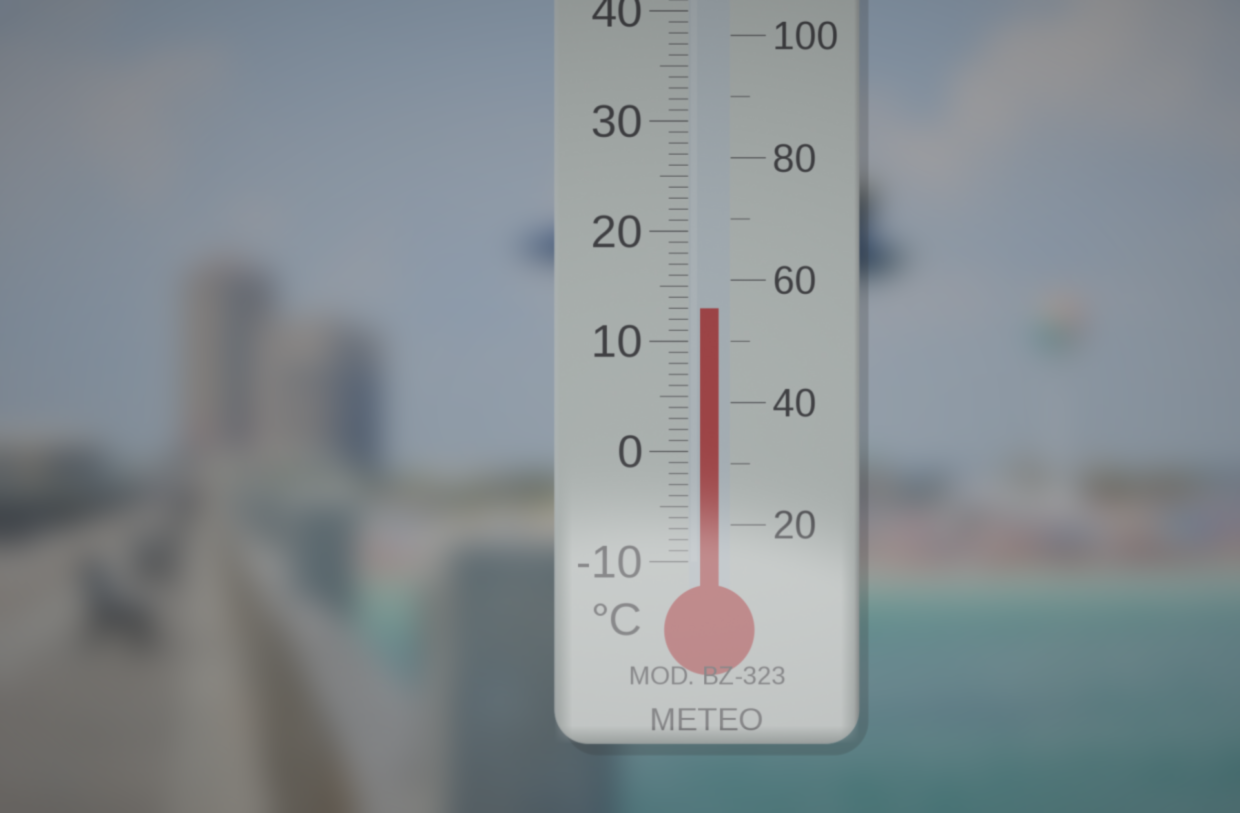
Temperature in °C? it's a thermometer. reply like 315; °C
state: 13; °C
